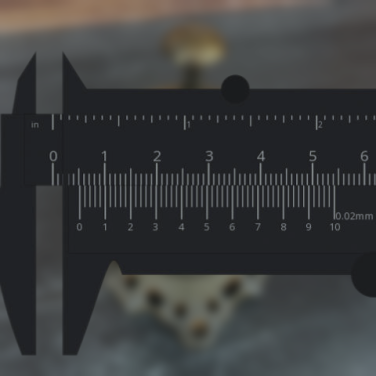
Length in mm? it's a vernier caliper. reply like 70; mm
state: 5.2; mm
